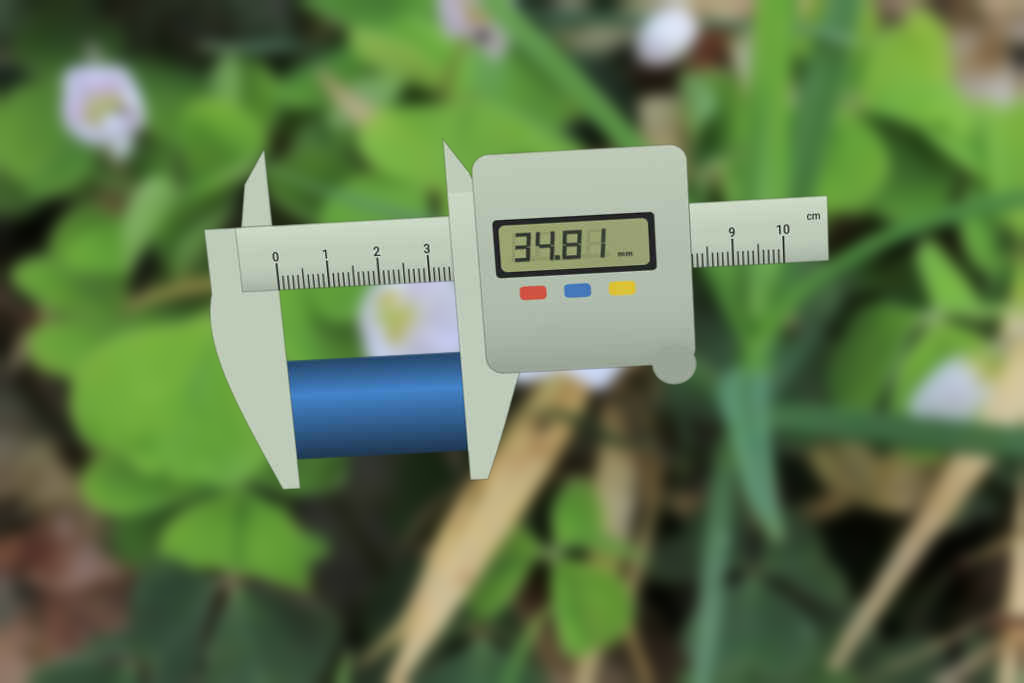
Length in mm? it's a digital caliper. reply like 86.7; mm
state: 34.81; mm
